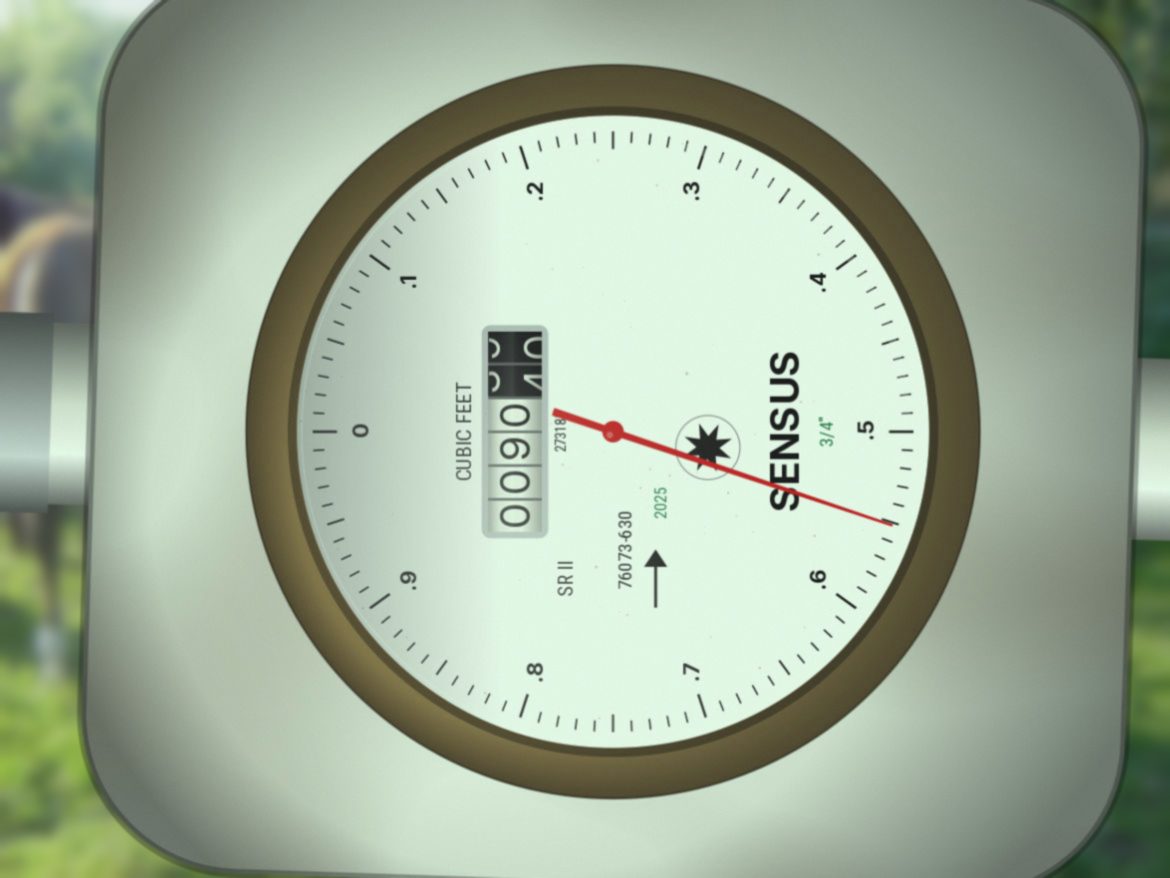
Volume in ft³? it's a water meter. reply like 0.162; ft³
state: 9039.55; ft³
